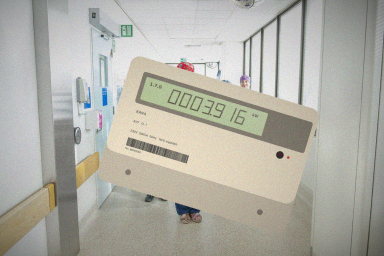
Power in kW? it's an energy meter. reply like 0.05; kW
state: 3.916; kW
